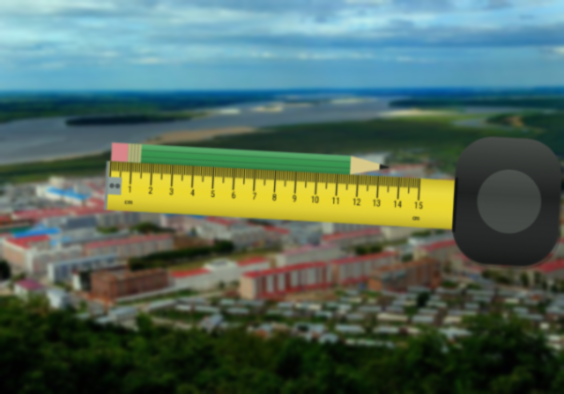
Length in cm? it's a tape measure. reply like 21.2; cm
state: 13.5; cm
